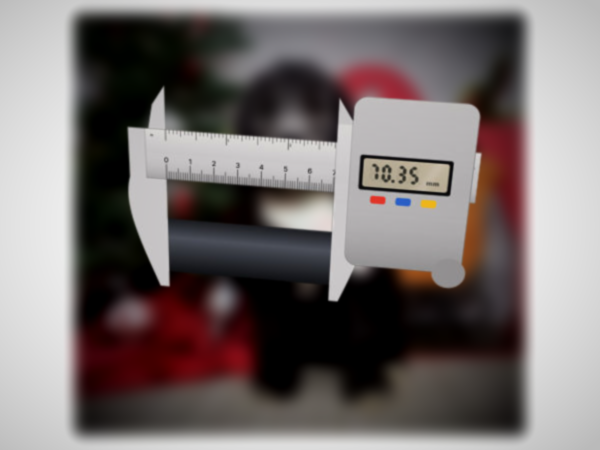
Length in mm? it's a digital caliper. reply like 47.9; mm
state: 70.35; mm
